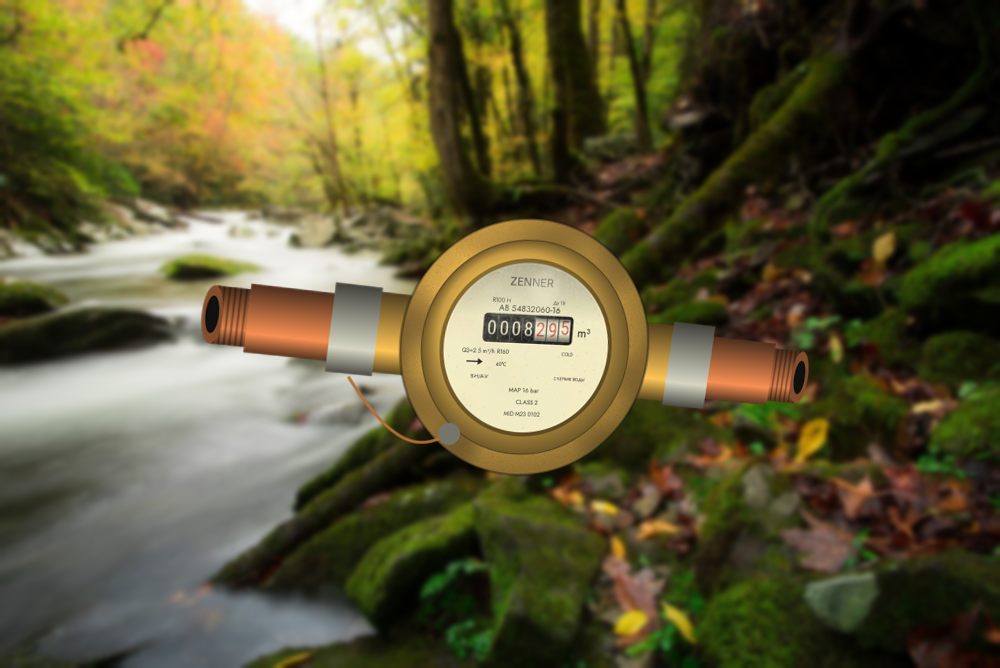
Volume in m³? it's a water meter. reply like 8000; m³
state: 8.295; m³
